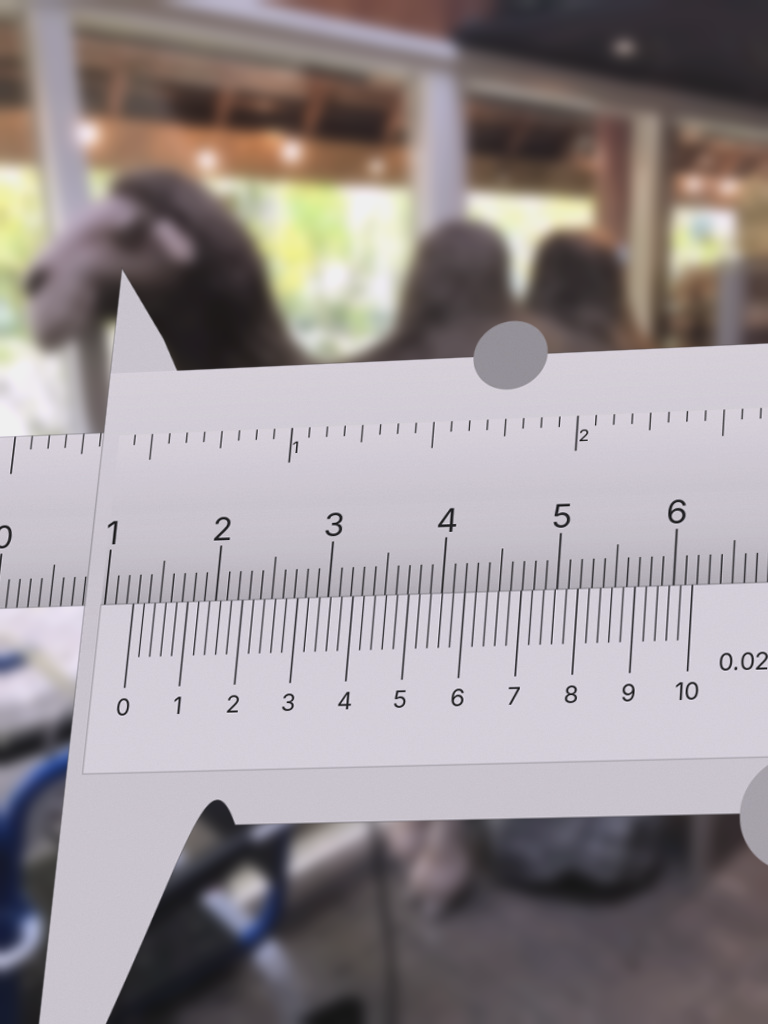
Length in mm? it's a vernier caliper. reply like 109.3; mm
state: 12.6; mm
